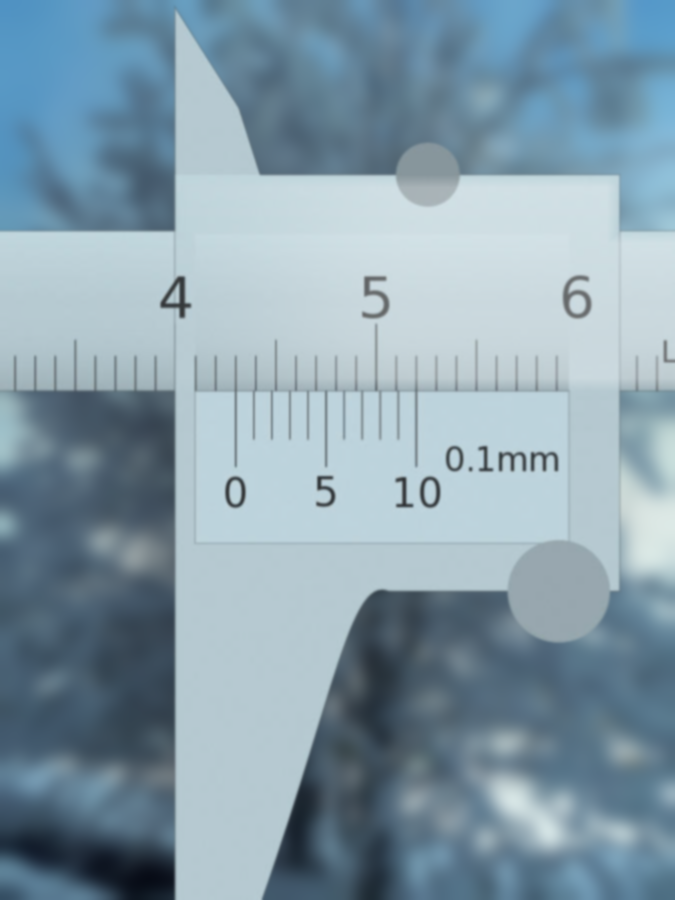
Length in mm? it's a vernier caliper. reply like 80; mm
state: 43.0; mm
